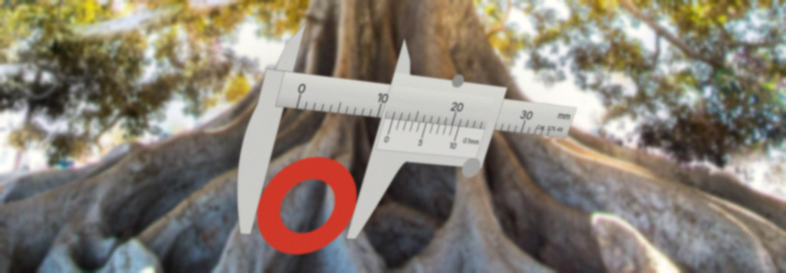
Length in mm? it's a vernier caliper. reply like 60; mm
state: 12.0; mm
